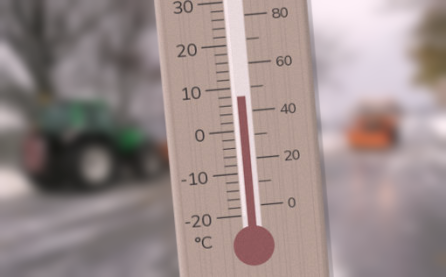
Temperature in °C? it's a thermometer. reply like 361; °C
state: 8; °C
